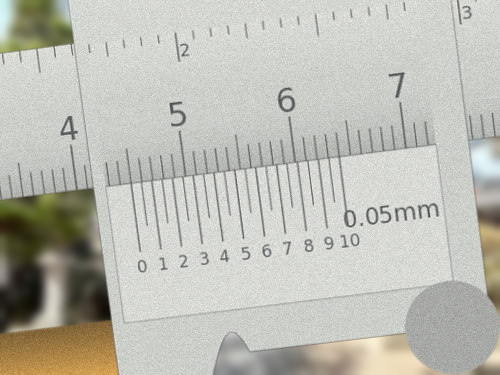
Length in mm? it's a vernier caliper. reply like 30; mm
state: 45.0; mm
